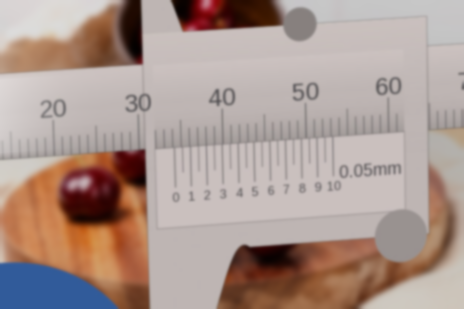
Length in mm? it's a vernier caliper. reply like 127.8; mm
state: 34.2; mm
